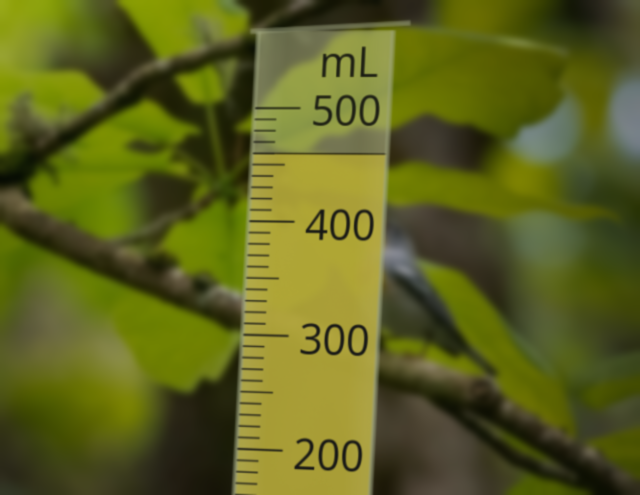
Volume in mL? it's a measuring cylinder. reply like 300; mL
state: 460; mL
